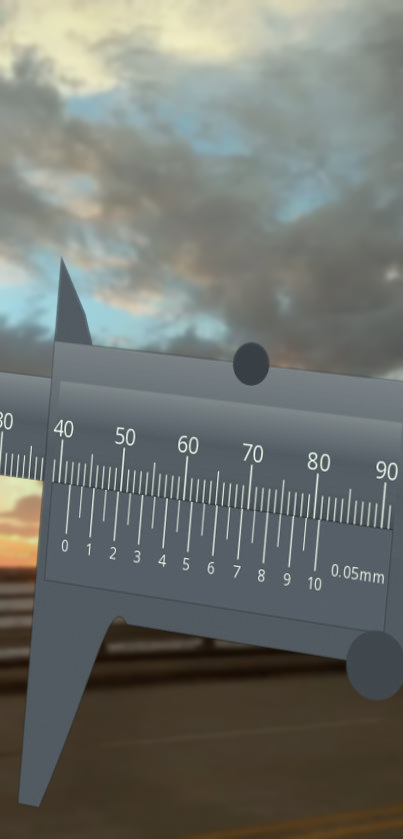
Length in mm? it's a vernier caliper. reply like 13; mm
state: 41.8; mm
